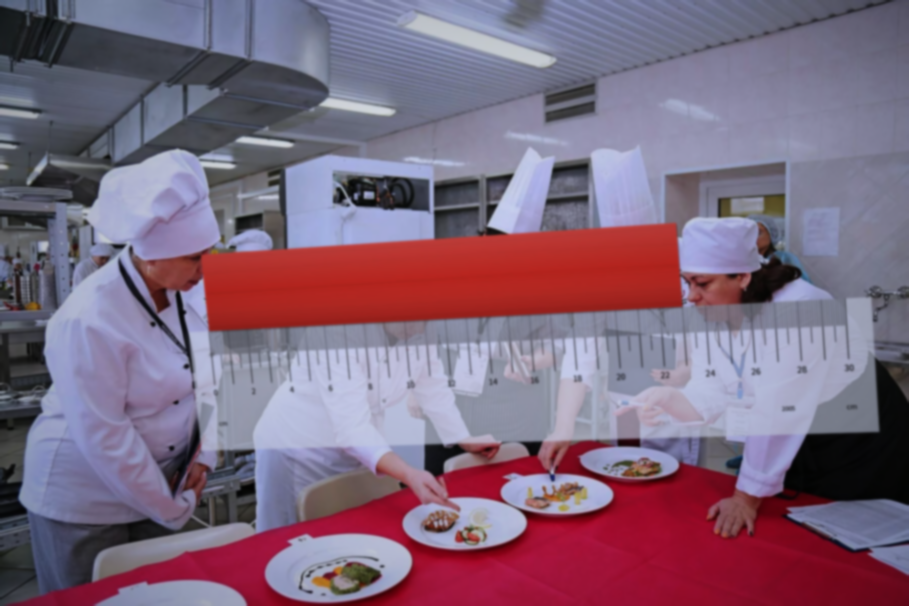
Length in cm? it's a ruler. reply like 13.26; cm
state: 23; cm
